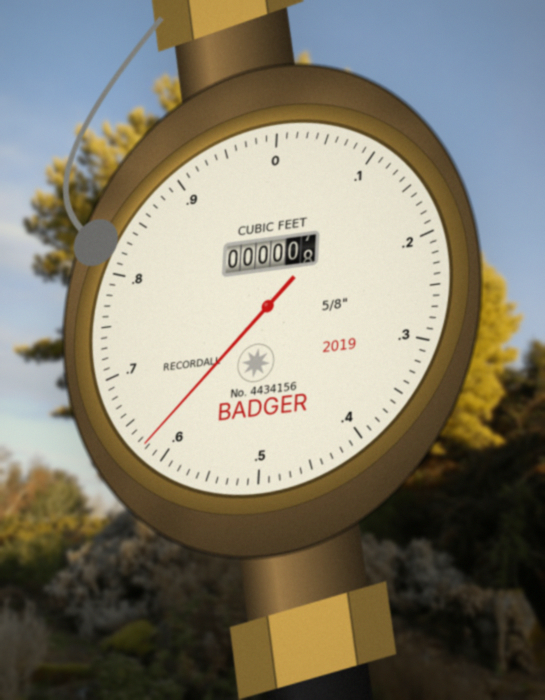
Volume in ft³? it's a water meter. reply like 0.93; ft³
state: 7.62; ft³
